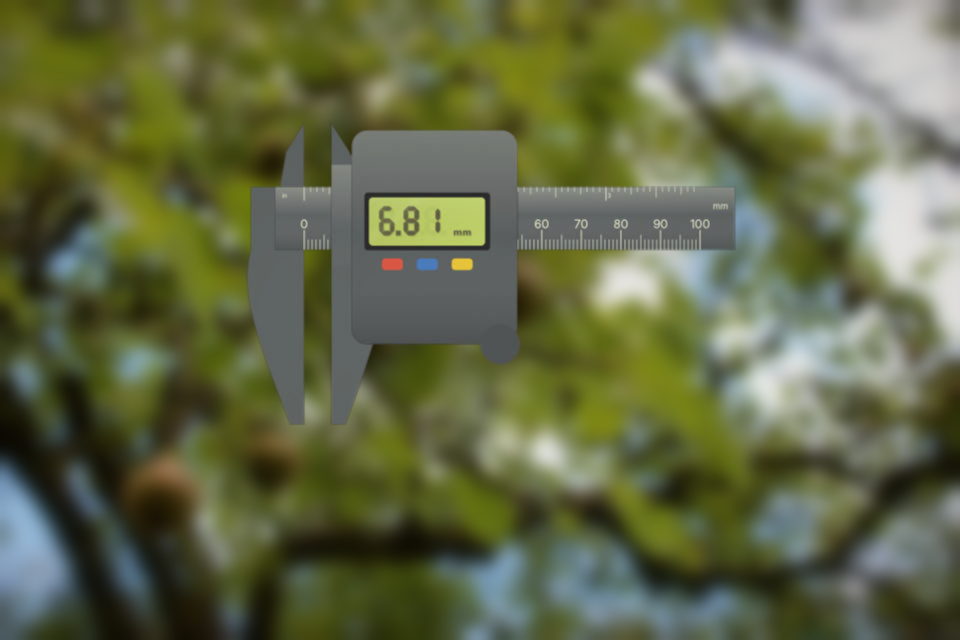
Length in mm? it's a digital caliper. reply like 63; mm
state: 6.81; mm
